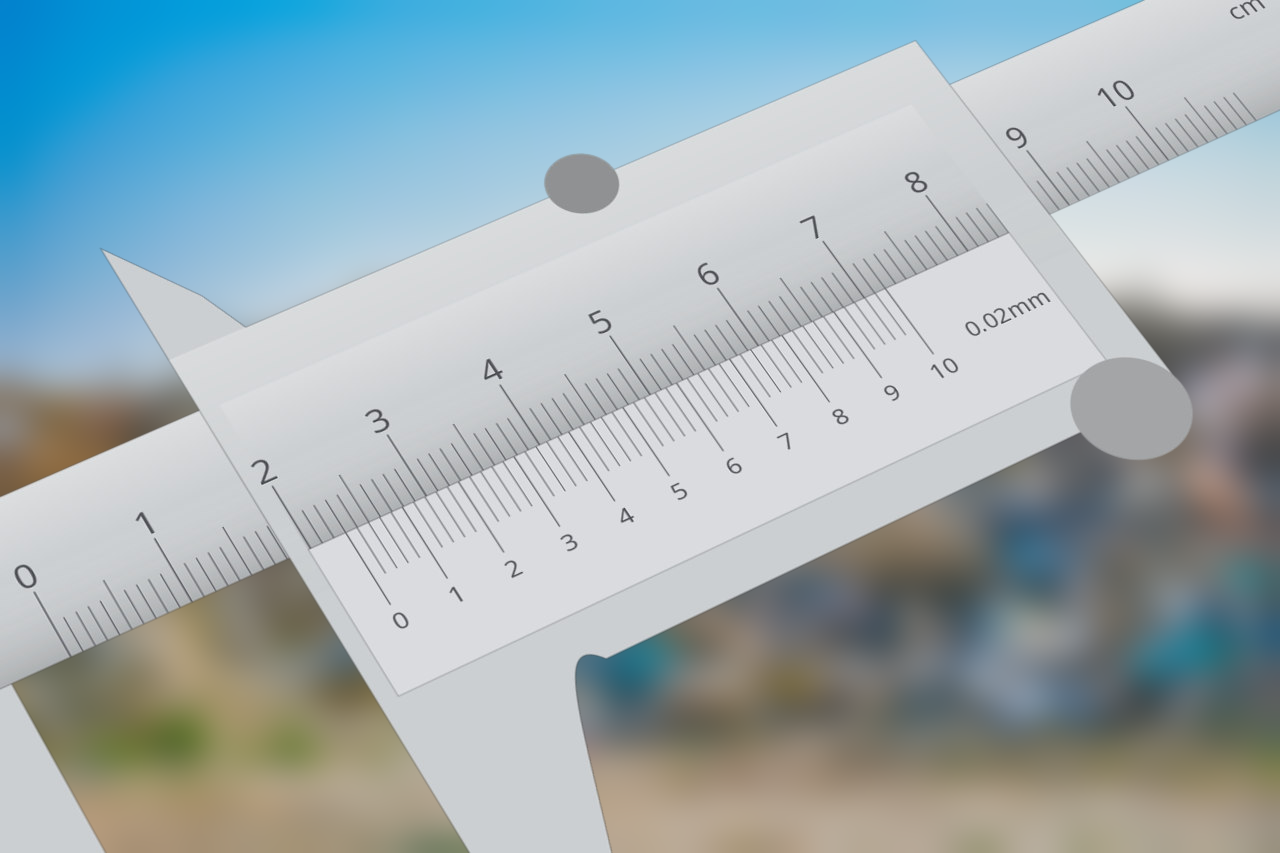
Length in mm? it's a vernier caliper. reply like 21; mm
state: 23.0; mm
